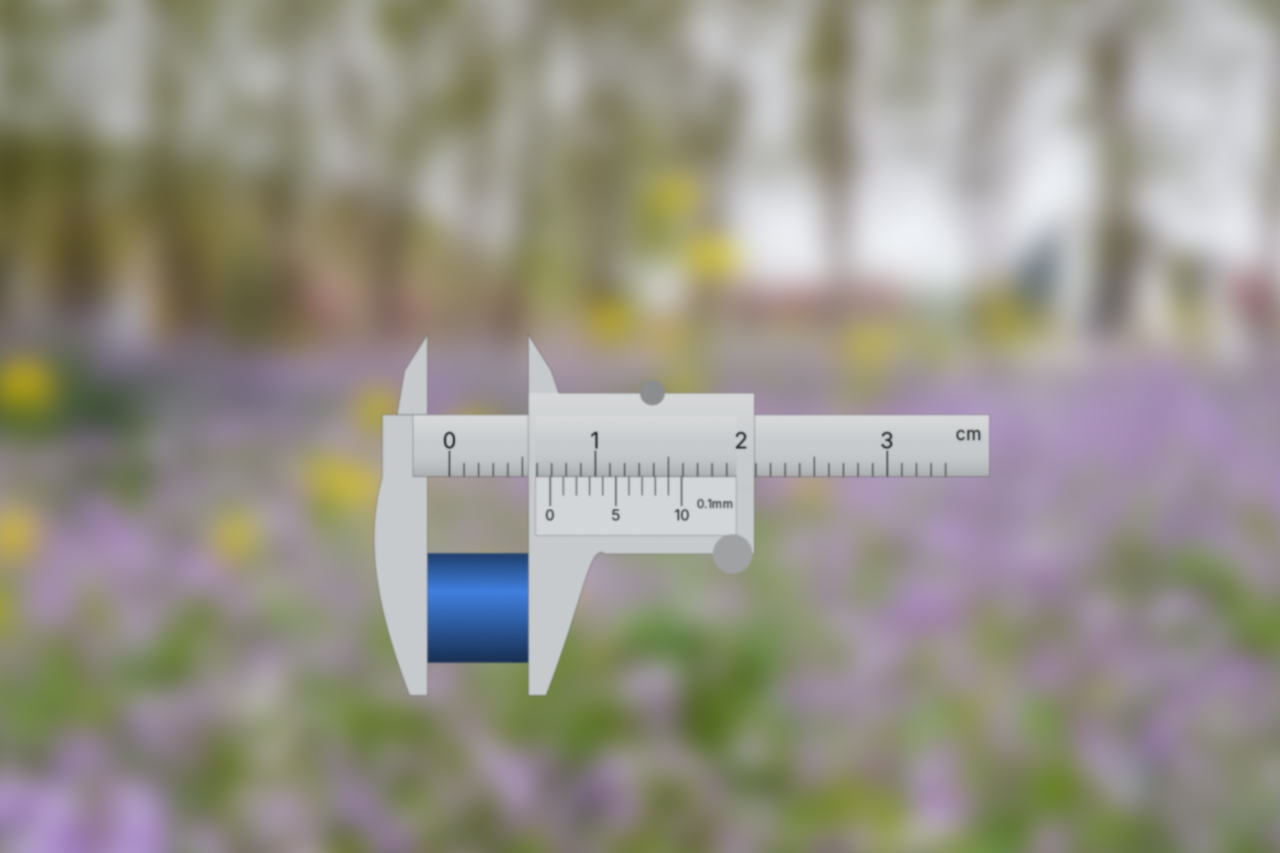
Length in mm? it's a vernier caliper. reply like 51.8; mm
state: 6.9; mm
